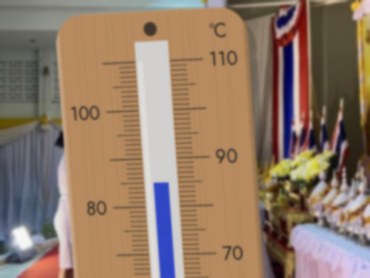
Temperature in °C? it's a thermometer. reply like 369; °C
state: 85; °C
